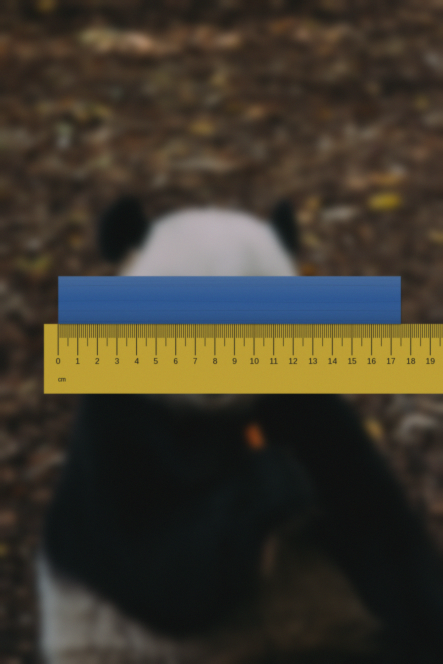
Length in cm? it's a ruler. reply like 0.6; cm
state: 17.5; cm
